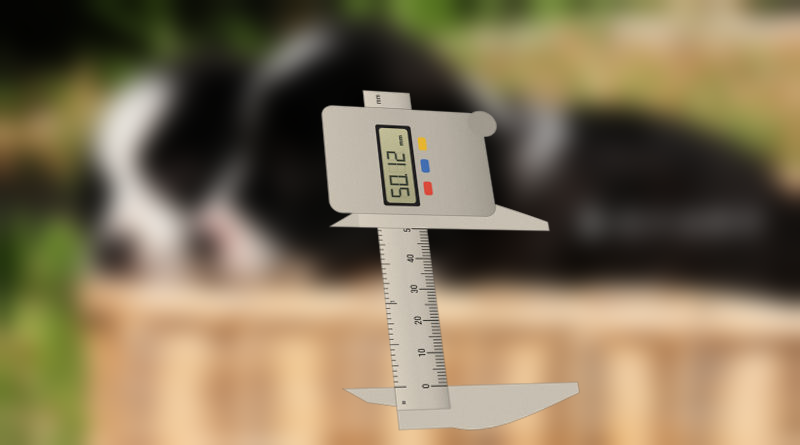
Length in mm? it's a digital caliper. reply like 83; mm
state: 50.12; mm
